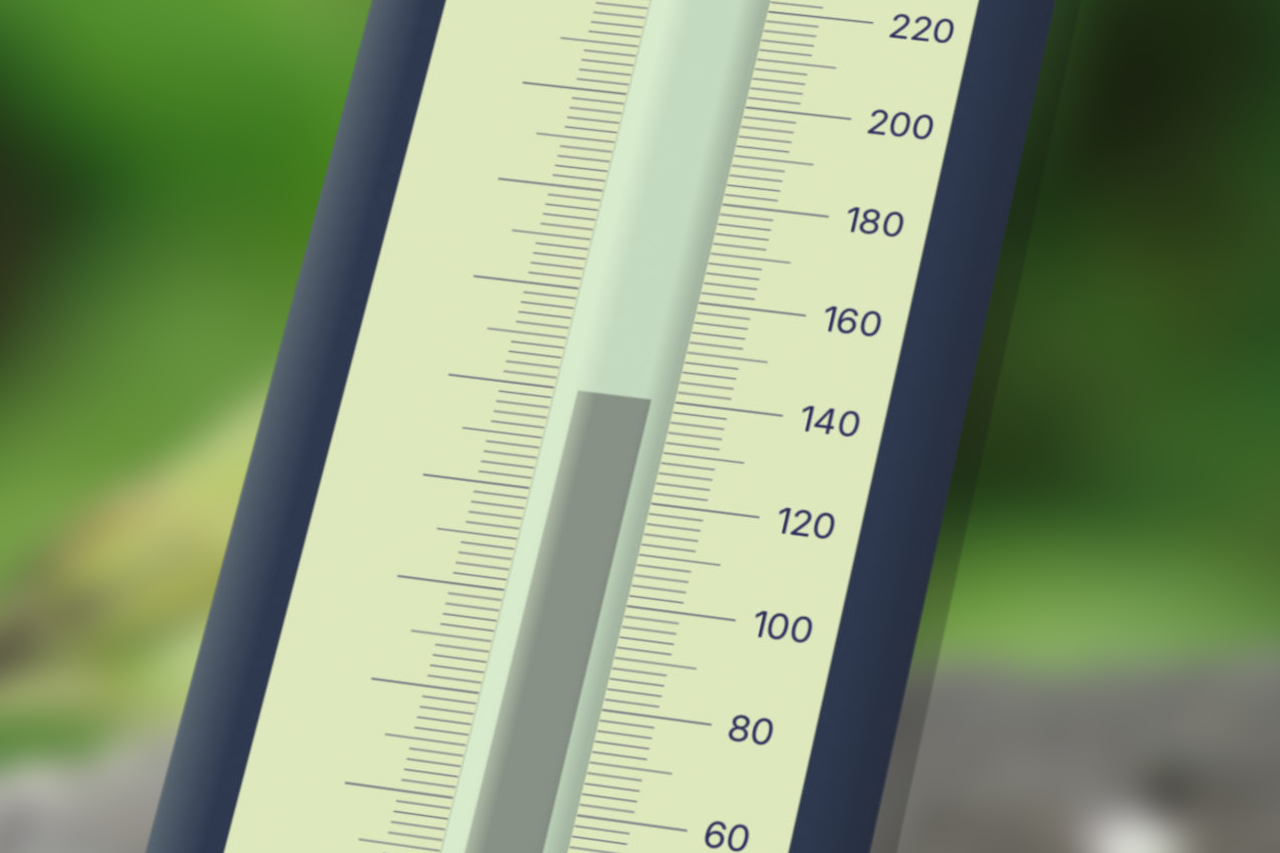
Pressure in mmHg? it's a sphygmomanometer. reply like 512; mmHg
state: 140; mmHg
